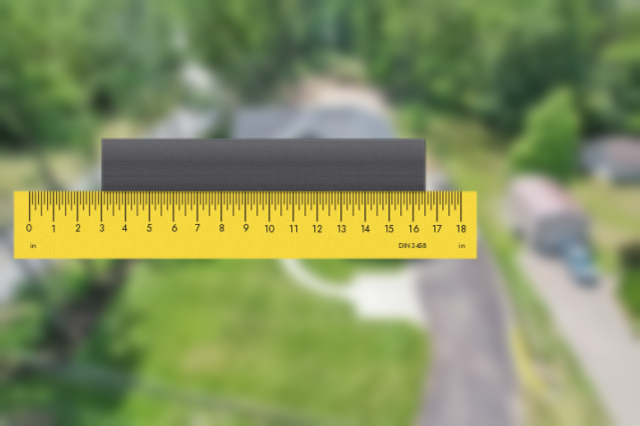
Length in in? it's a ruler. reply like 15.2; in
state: 13.5; in
